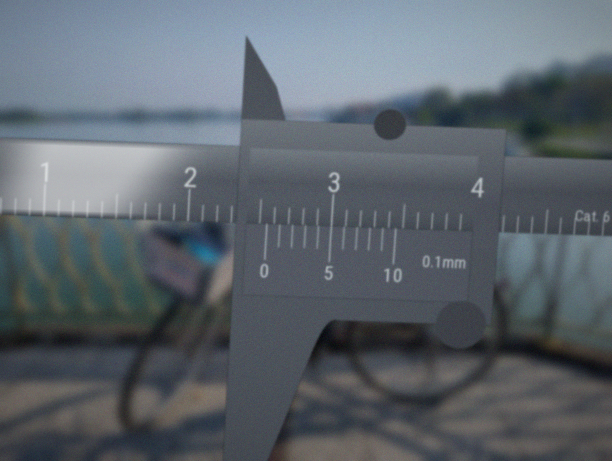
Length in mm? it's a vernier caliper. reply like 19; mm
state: 25.5; mm
